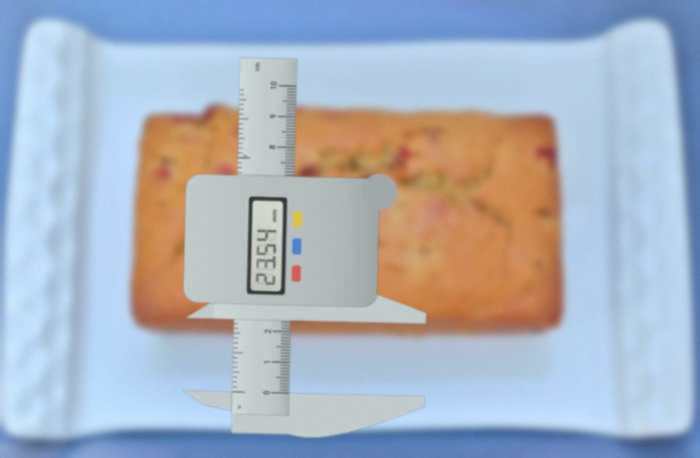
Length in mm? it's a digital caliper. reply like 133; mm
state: 23.54; mm
